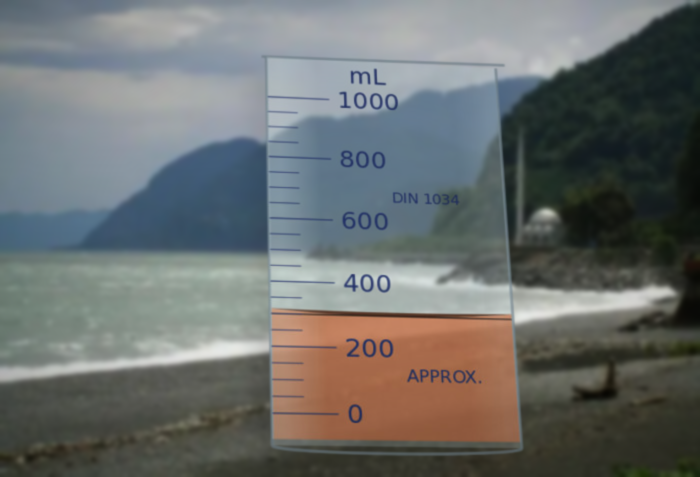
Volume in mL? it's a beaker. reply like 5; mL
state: 300; mL
